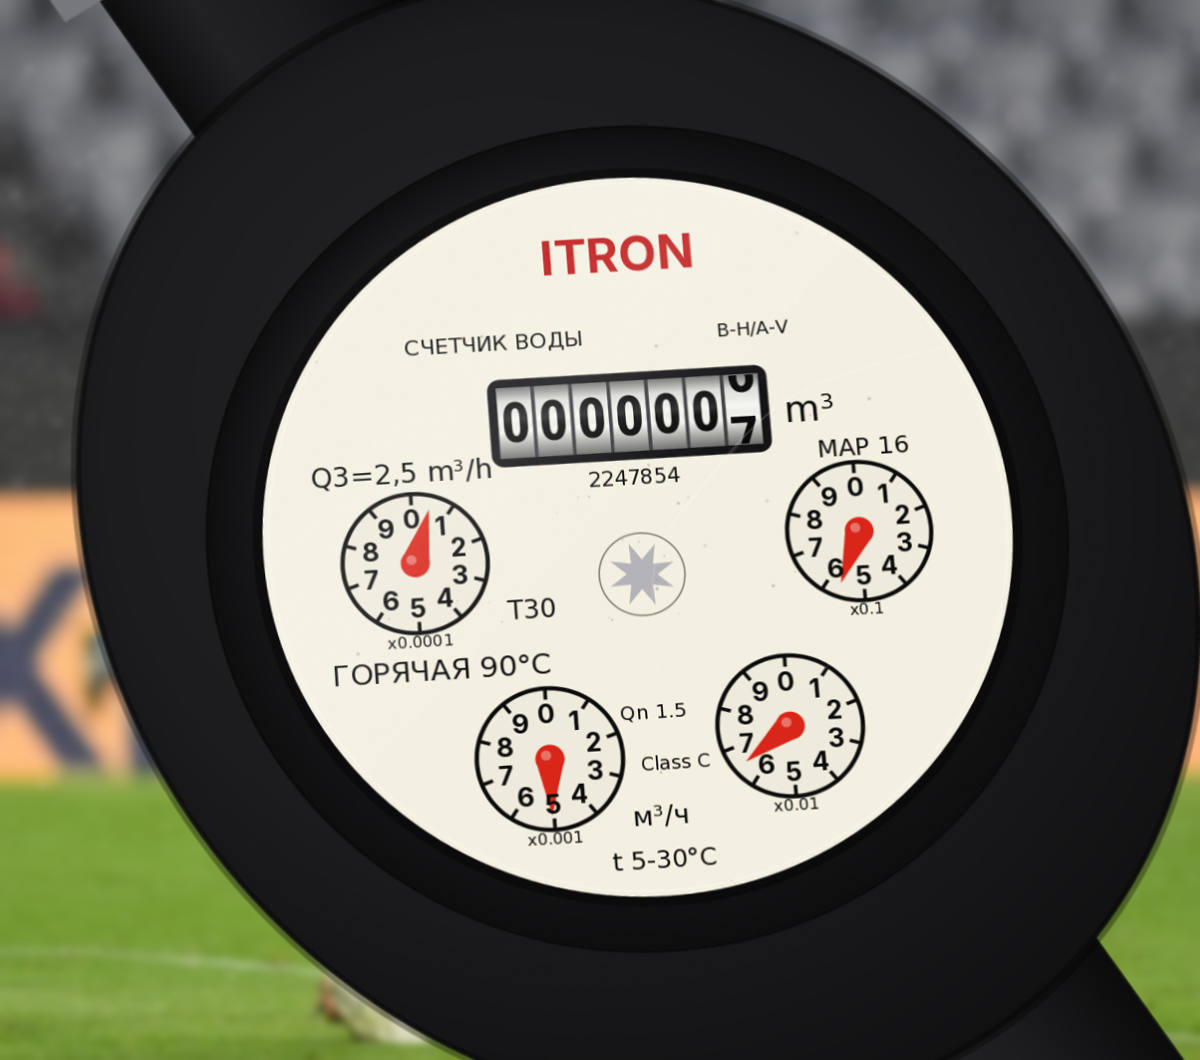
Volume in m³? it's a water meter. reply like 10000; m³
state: 6.5650; m³
